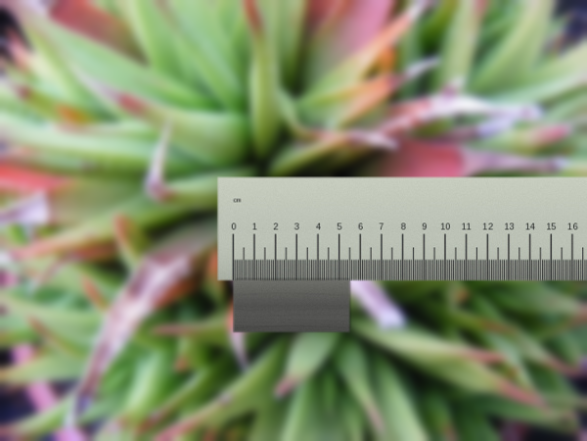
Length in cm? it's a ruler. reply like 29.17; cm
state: 5.5; cm
